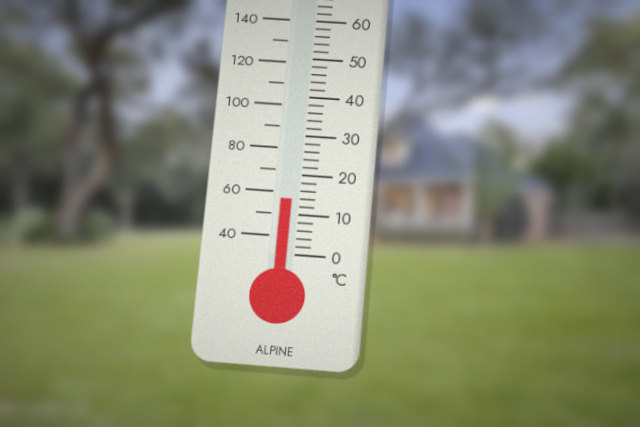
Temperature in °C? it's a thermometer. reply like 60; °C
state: 14; °C
